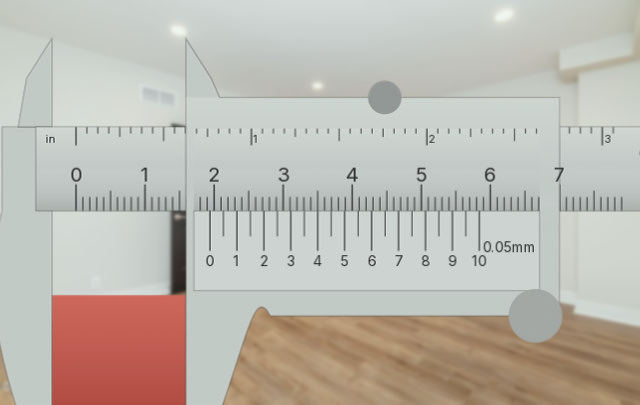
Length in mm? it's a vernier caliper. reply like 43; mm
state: 19.4; mm
